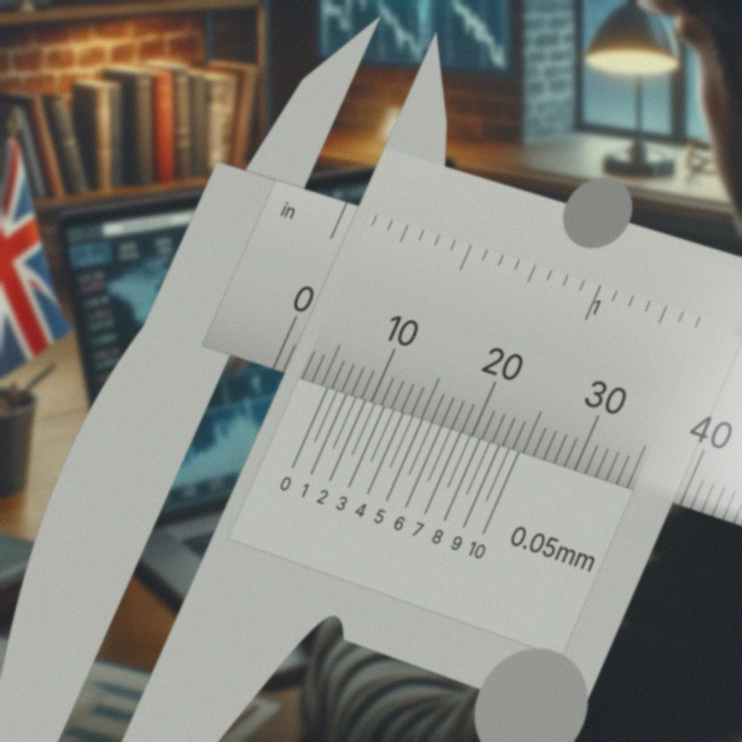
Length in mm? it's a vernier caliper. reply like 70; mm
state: 5.6; mm
